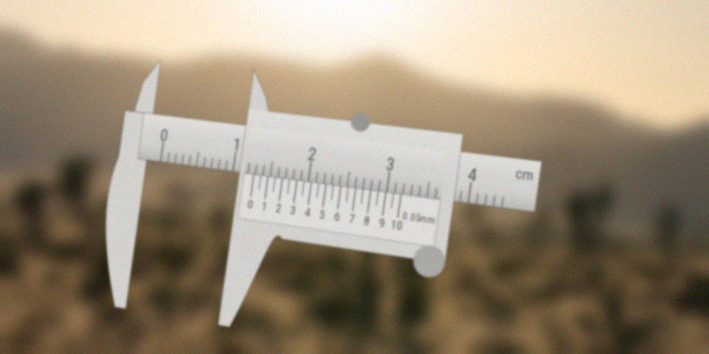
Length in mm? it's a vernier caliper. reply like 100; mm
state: 12.8; mm
